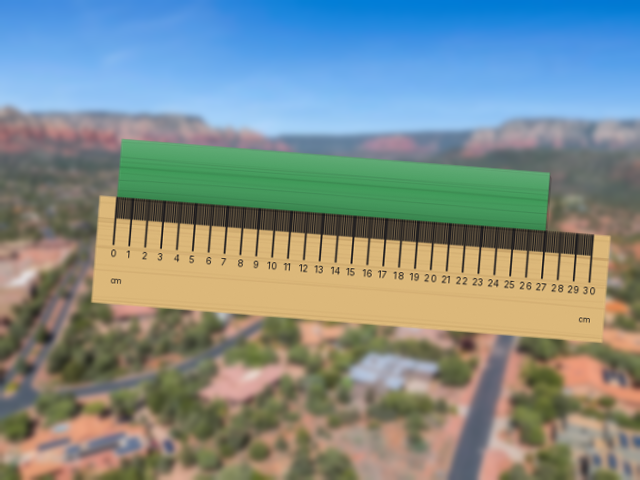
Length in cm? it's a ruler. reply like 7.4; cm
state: 27; cm
